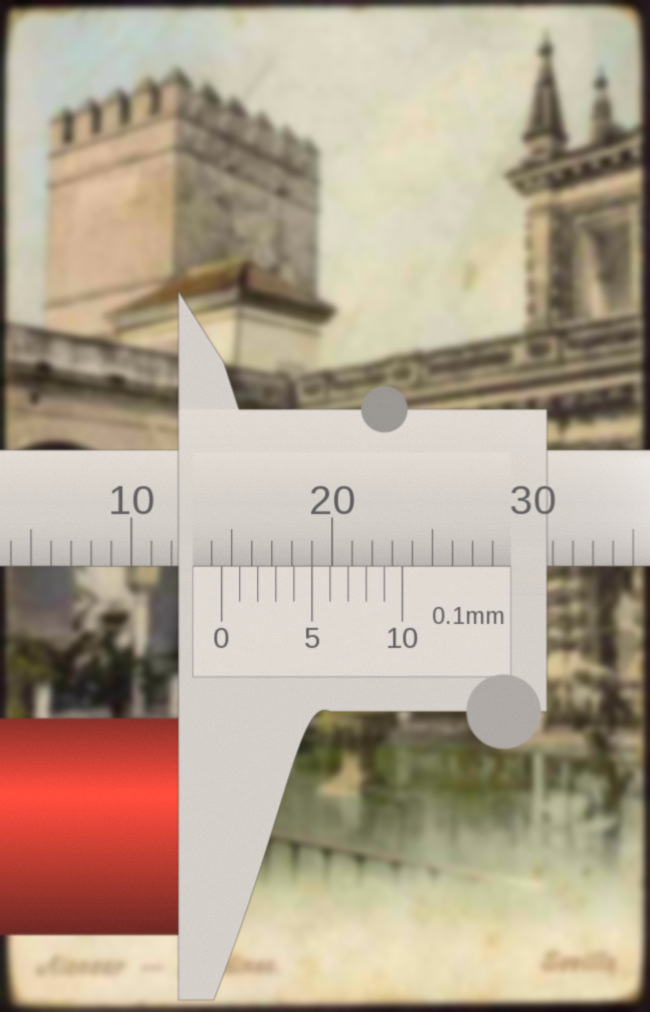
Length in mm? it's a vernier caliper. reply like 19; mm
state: 14.5; mm
